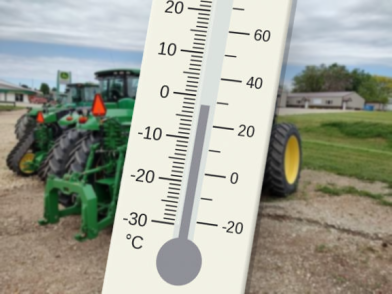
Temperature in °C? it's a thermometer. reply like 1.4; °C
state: -2; °C
